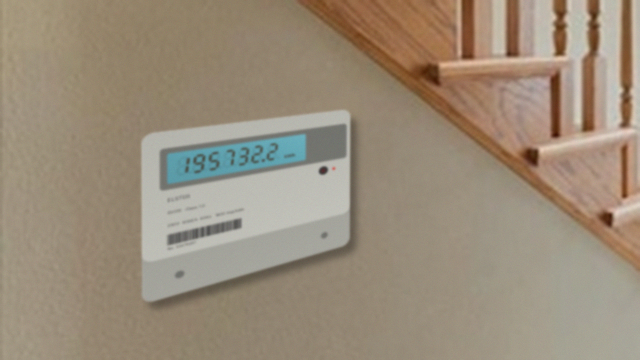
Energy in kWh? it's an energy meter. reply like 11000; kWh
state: 195732.2; kWh
